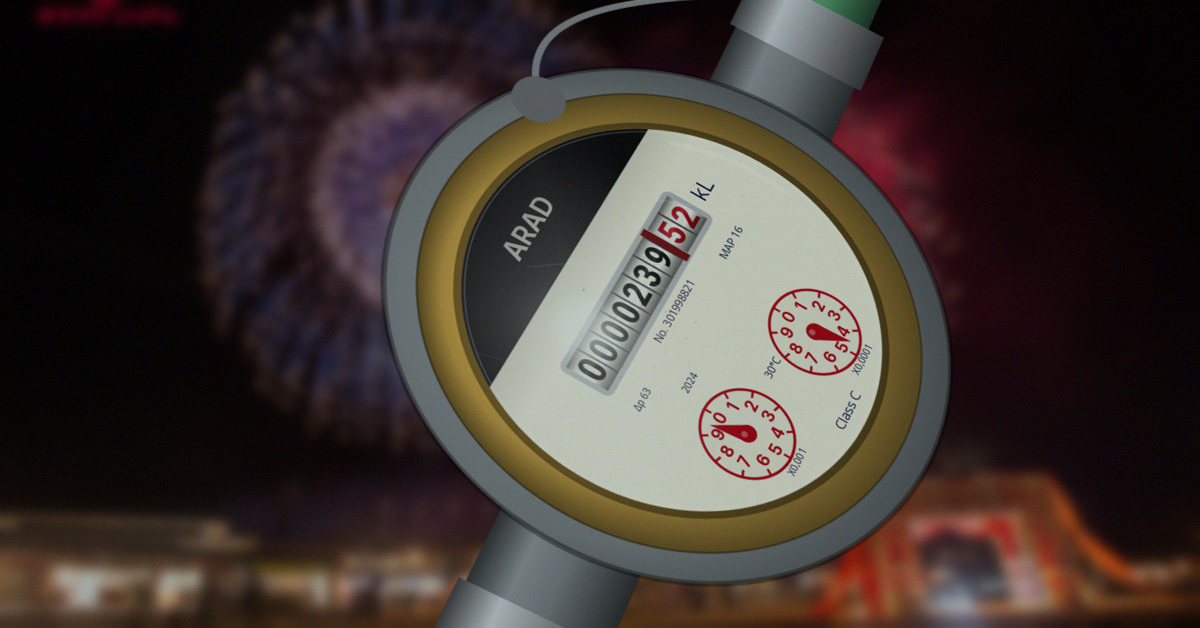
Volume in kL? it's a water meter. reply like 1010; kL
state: 239.5194; kL
